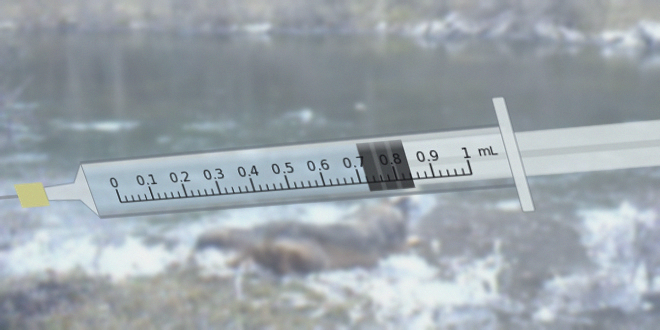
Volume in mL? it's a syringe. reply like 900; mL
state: 0.72; mL
